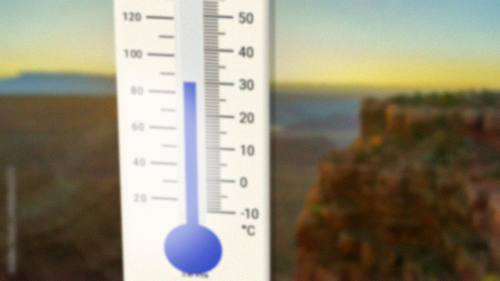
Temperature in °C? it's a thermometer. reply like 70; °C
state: 30; °C
